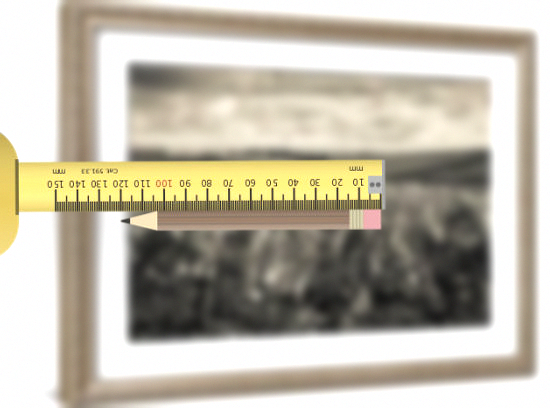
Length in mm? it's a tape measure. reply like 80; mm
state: 120; mm
